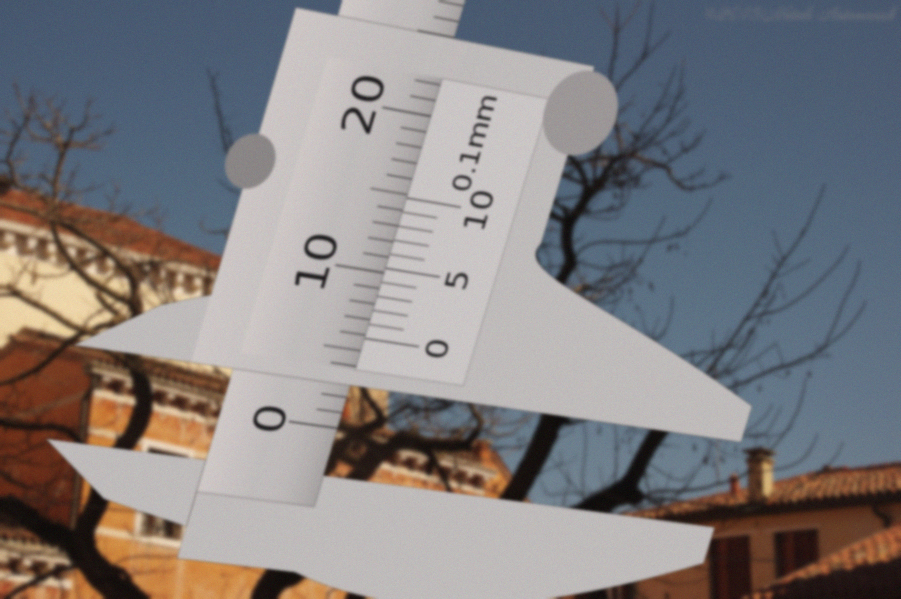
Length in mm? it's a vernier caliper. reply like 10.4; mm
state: 5.8; mm
